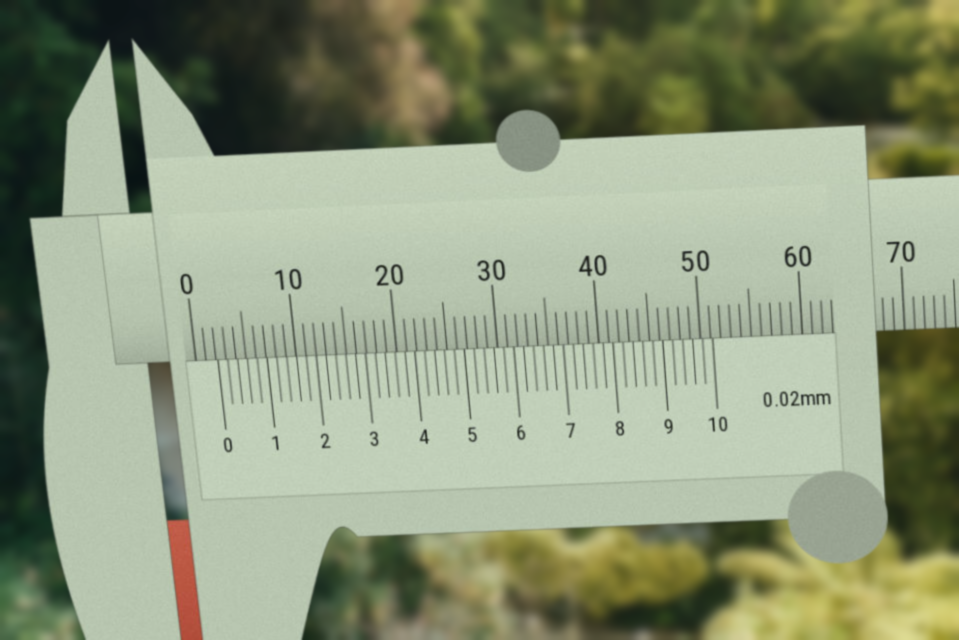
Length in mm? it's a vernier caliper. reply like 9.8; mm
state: 2.2; mm
